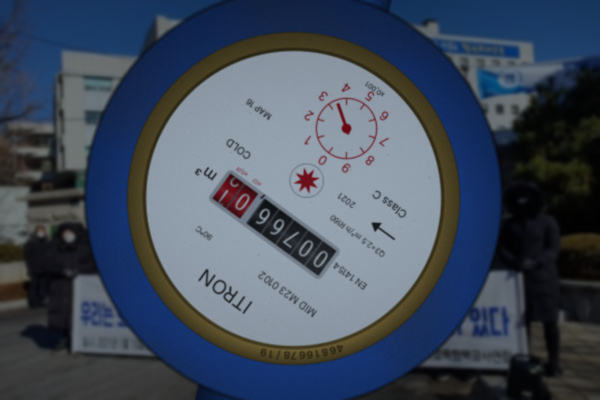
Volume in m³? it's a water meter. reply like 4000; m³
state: 766.013; m³
